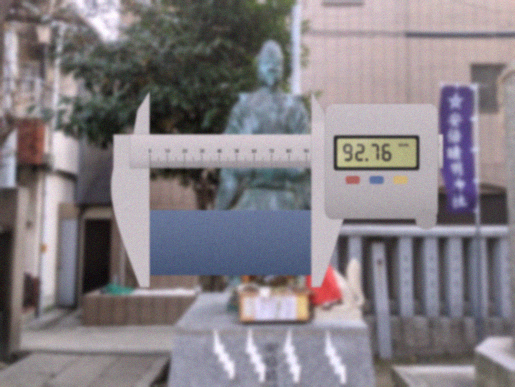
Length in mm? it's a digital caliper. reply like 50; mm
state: 92.76; mm
